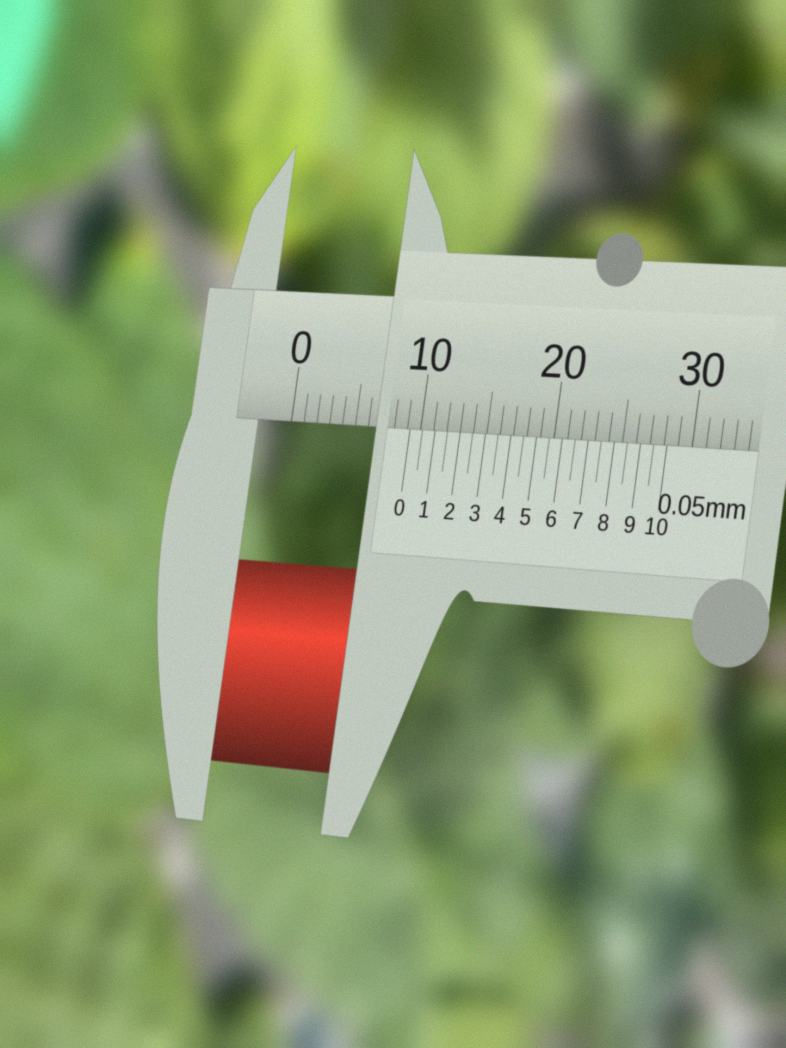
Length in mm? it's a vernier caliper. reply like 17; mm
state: 9.2; mm
